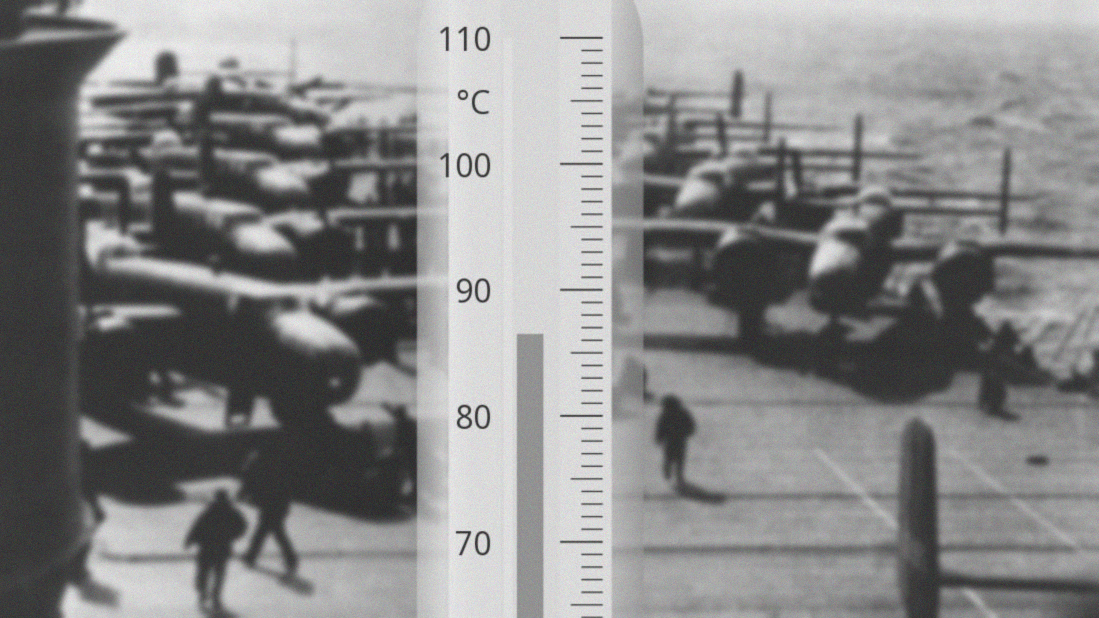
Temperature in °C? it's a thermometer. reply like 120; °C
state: 86.5; °C
